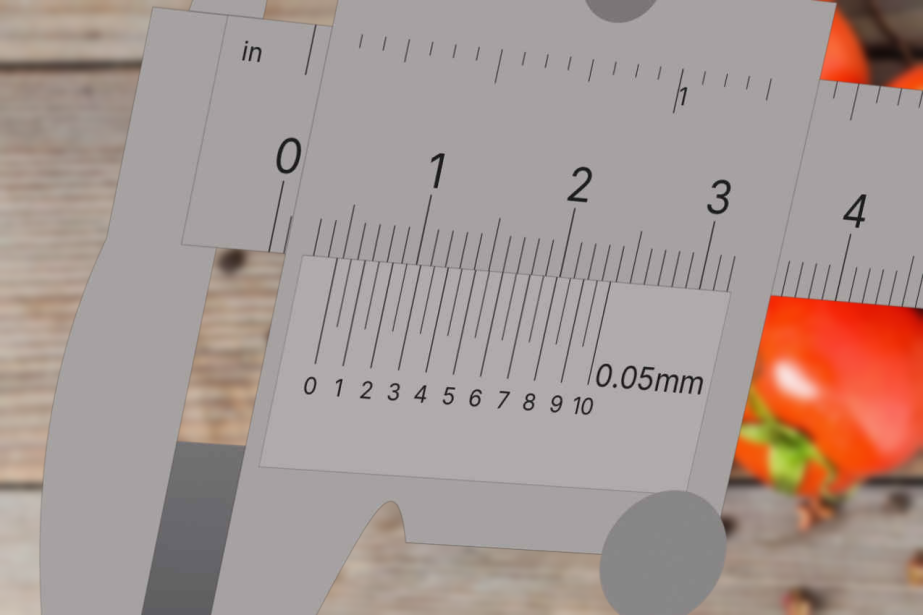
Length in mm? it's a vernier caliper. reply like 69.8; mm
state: 4.6; mm
